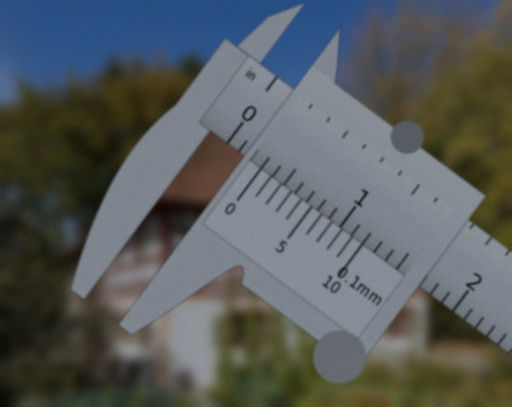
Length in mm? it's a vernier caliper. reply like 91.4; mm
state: 3.0; mm
